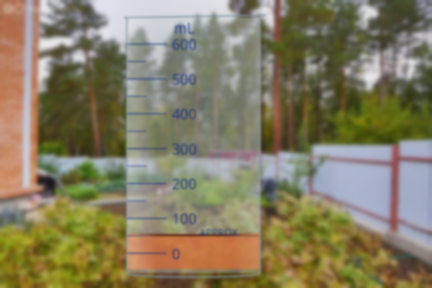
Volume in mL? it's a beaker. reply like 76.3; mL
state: 50; mL
